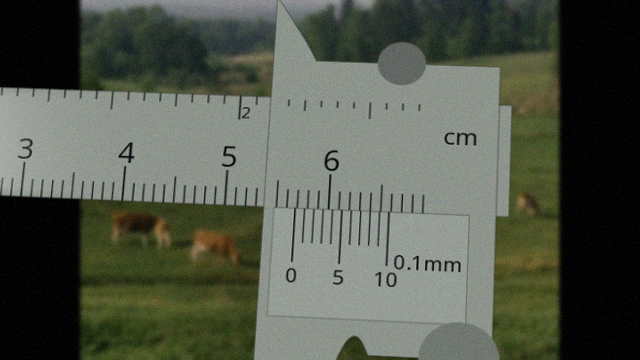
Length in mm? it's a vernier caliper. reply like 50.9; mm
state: 56.8; mm
